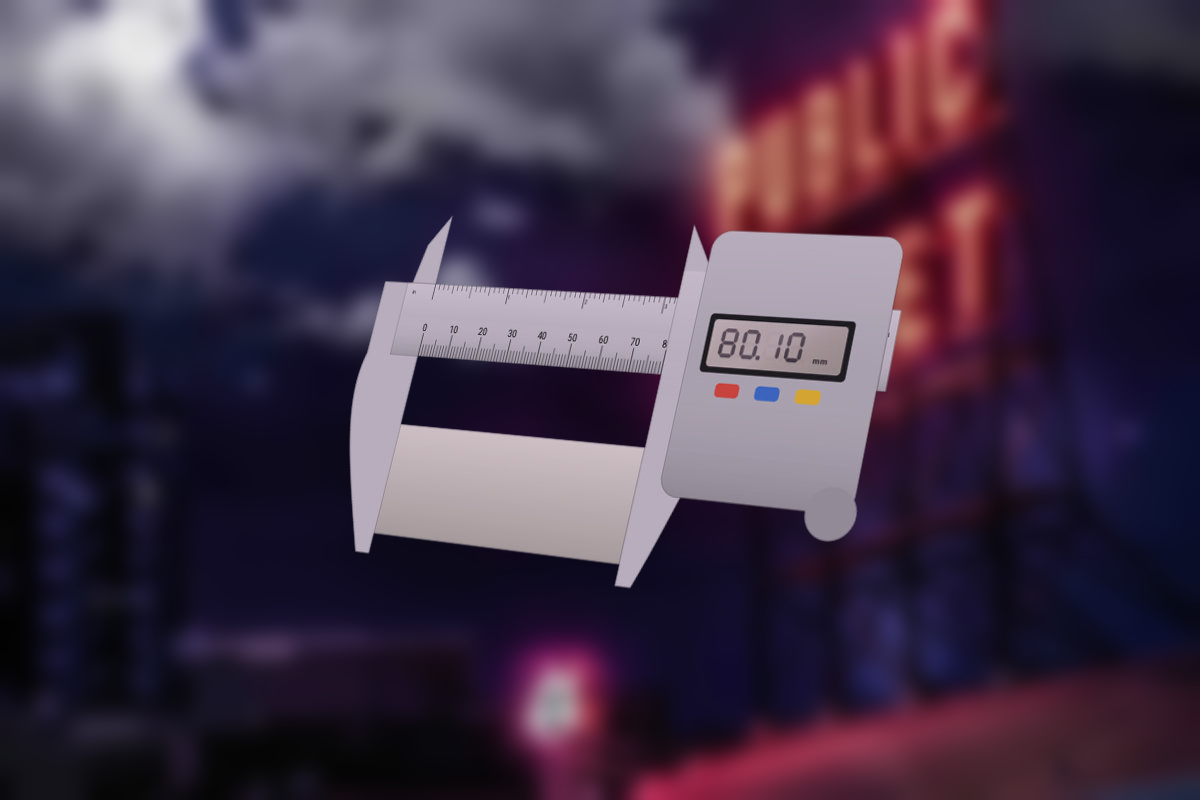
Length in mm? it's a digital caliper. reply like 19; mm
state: 80.10; mm
